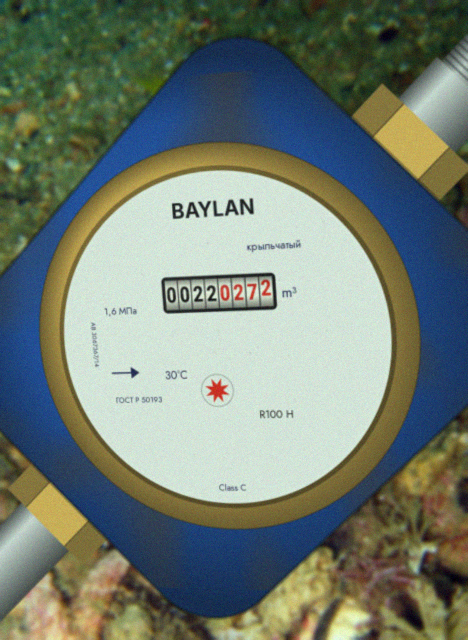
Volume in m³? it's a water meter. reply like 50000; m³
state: 22.0272; m³
